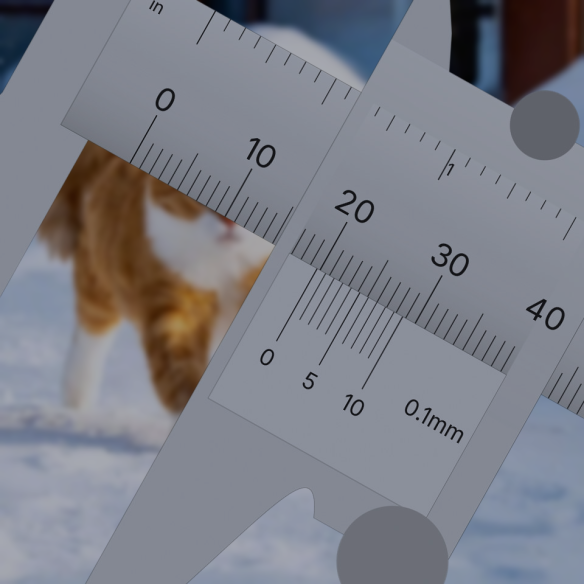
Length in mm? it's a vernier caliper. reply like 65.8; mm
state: 19.7; mm
